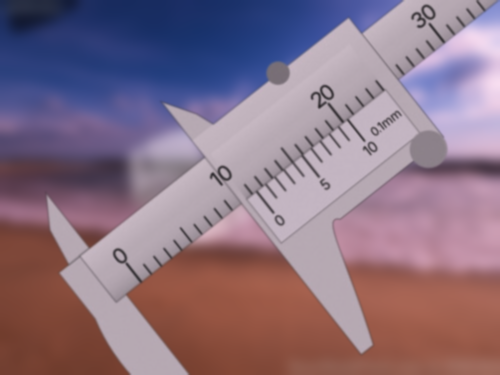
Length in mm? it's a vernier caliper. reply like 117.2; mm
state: 11.4; mm
